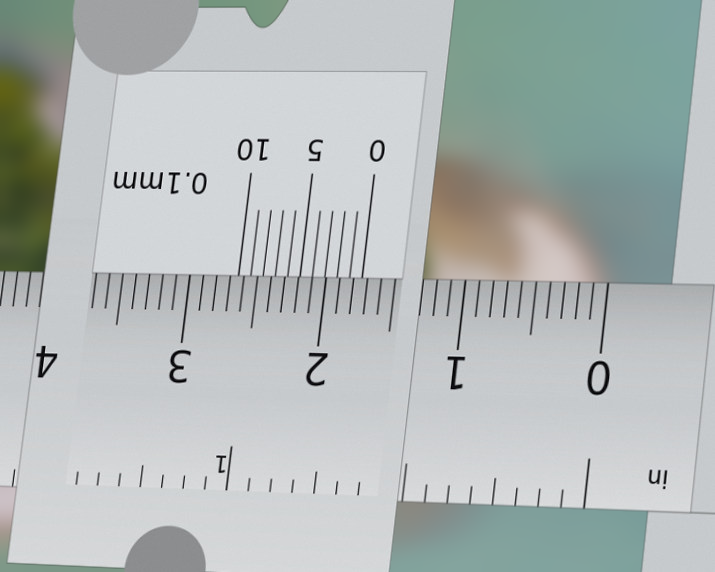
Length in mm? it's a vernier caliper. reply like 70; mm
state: 17.4; mm
